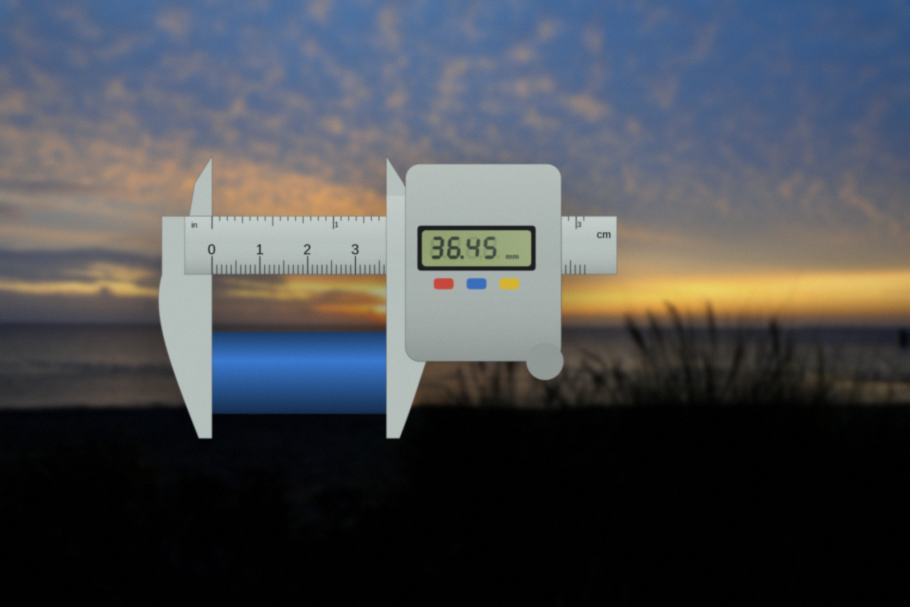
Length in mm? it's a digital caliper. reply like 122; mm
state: 36.45; mm
